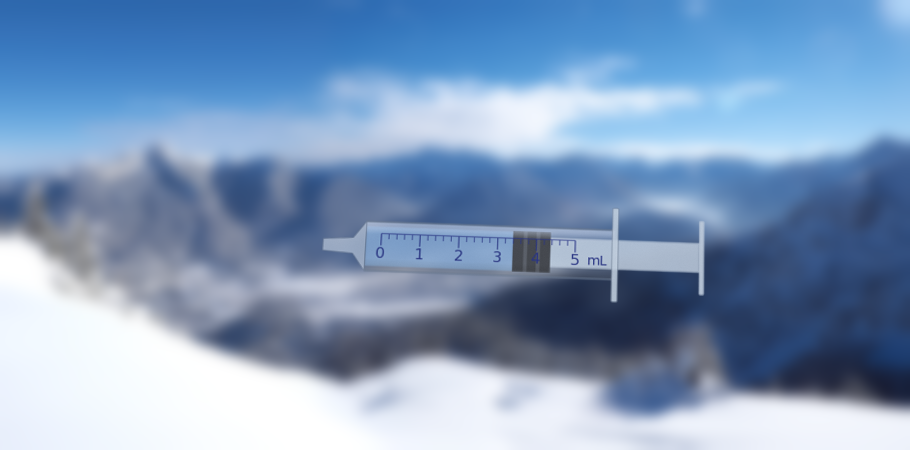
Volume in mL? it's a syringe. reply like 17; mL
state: 3.4; mL
